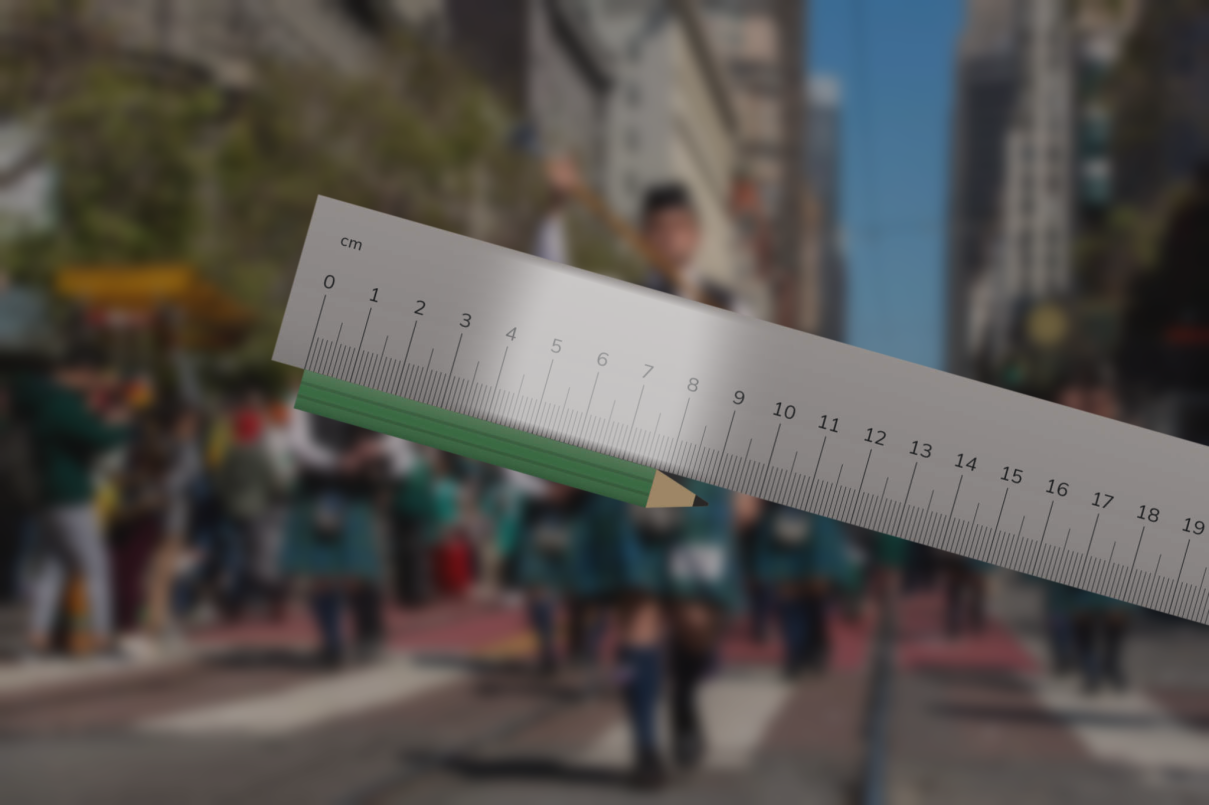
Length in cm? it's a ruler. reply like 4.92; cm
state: 9; cm
